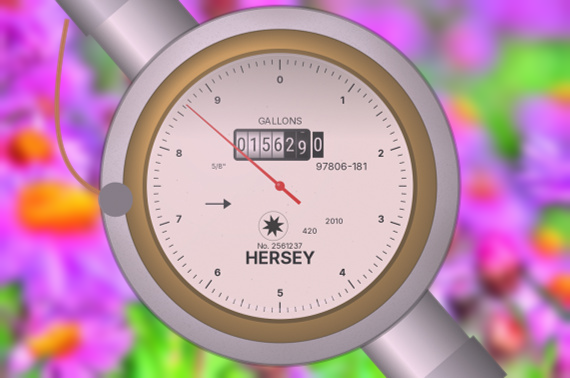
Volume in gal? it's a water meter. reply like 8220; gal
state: 156288.6; gal
